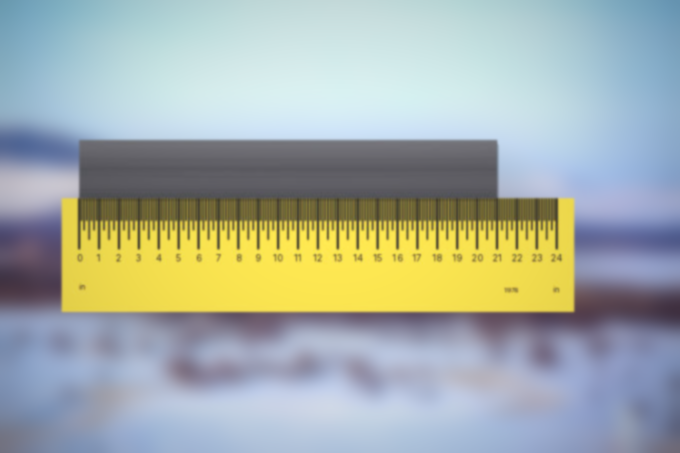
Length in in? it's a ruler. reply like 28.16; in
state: 21; in
